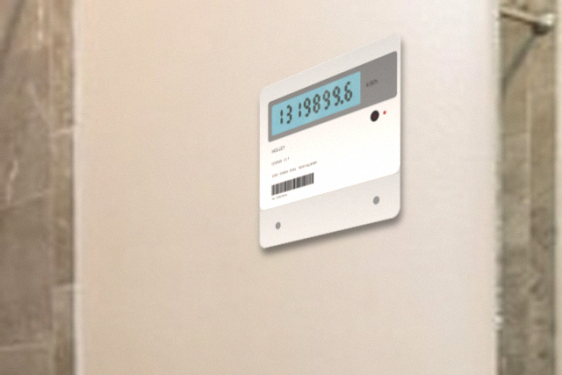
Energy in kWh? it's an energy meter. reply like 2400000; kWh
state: 1319899.6; kWh
